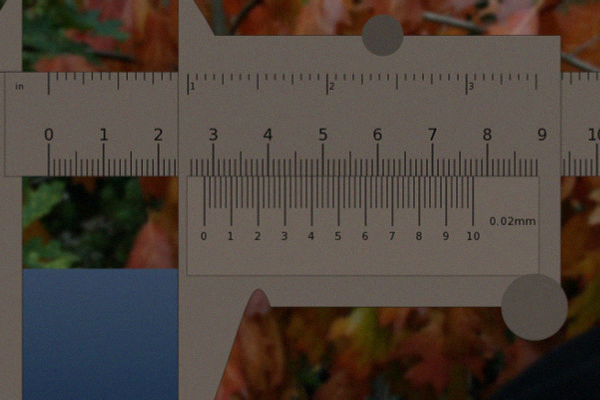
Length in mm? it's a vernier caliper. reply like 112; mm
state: 28.4; mm
